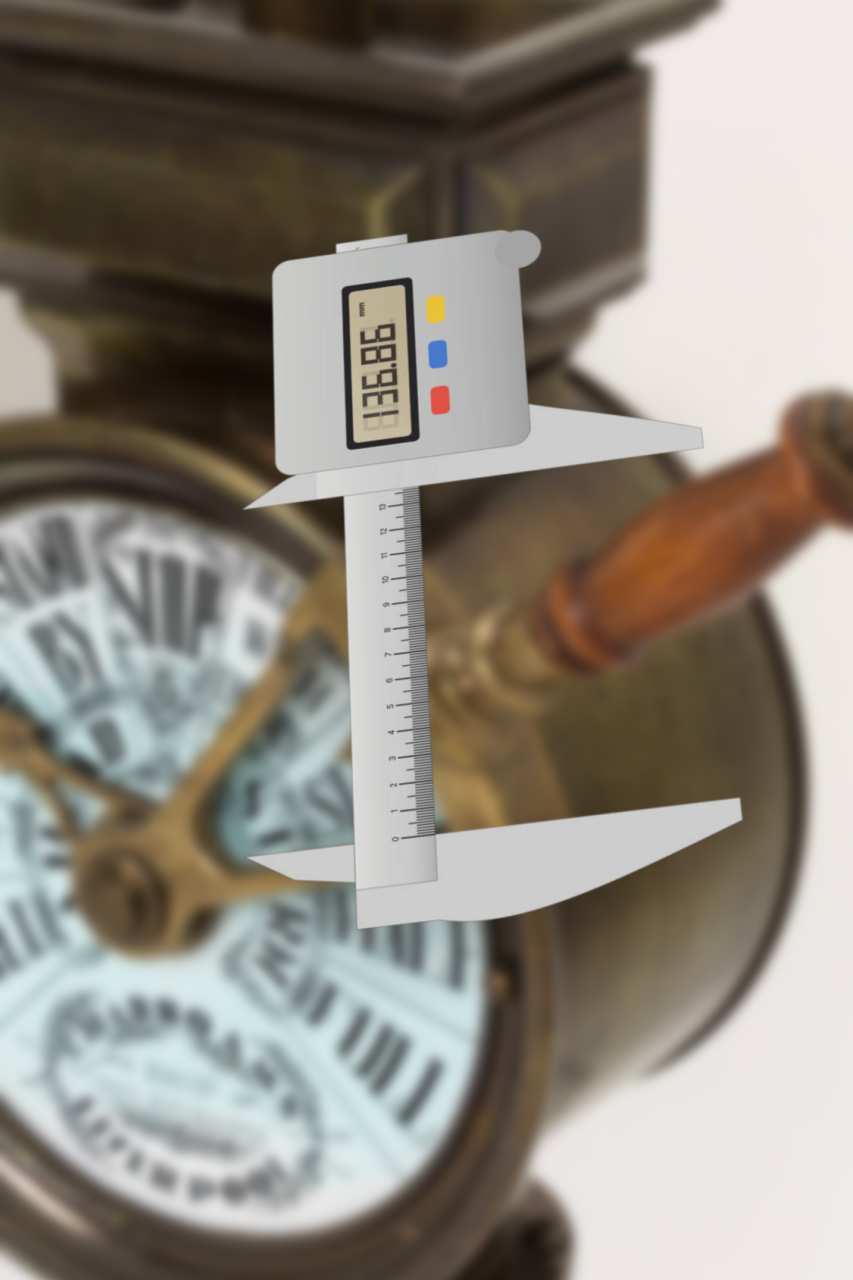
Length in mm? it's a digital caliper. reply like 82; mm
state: 136.86; mm
